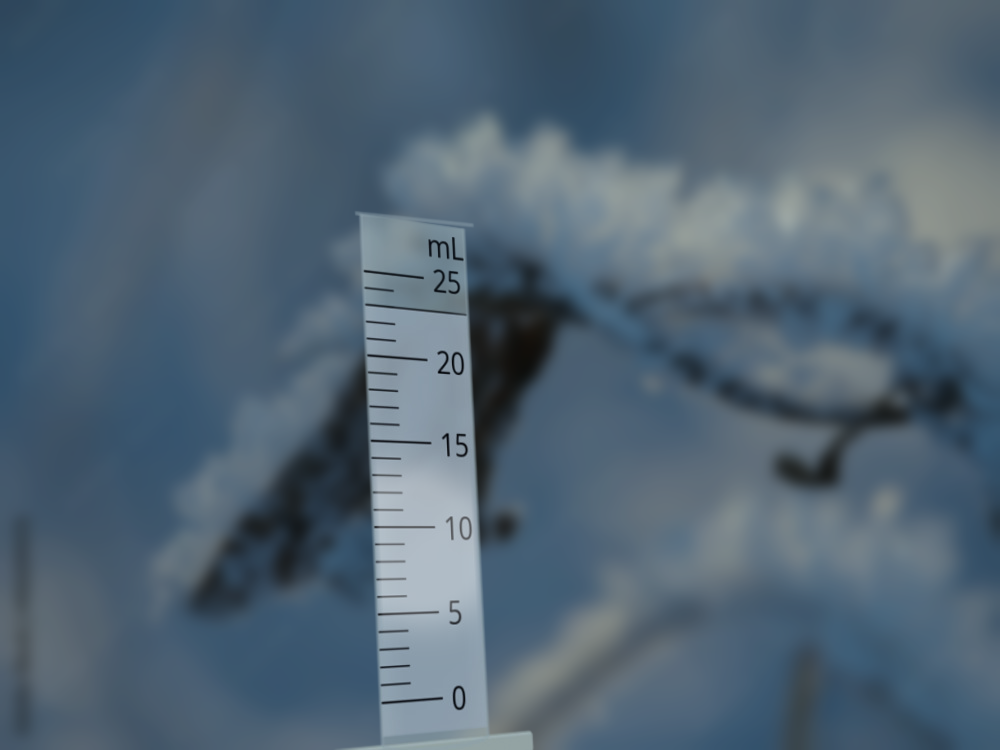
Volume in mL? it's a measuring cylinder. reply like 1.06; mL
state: 23; mL
